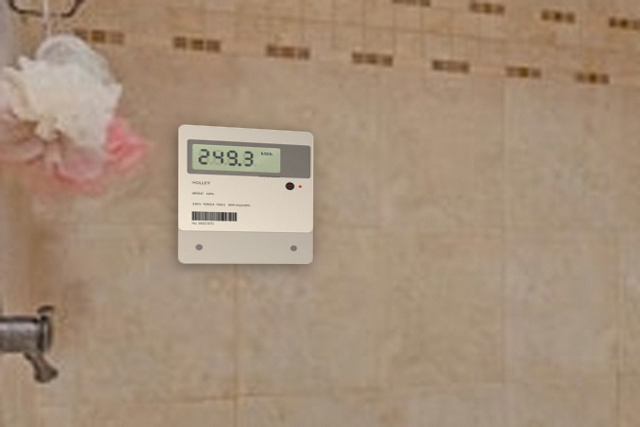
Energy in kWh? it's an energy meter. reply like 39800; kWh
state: 249.3; kWh
